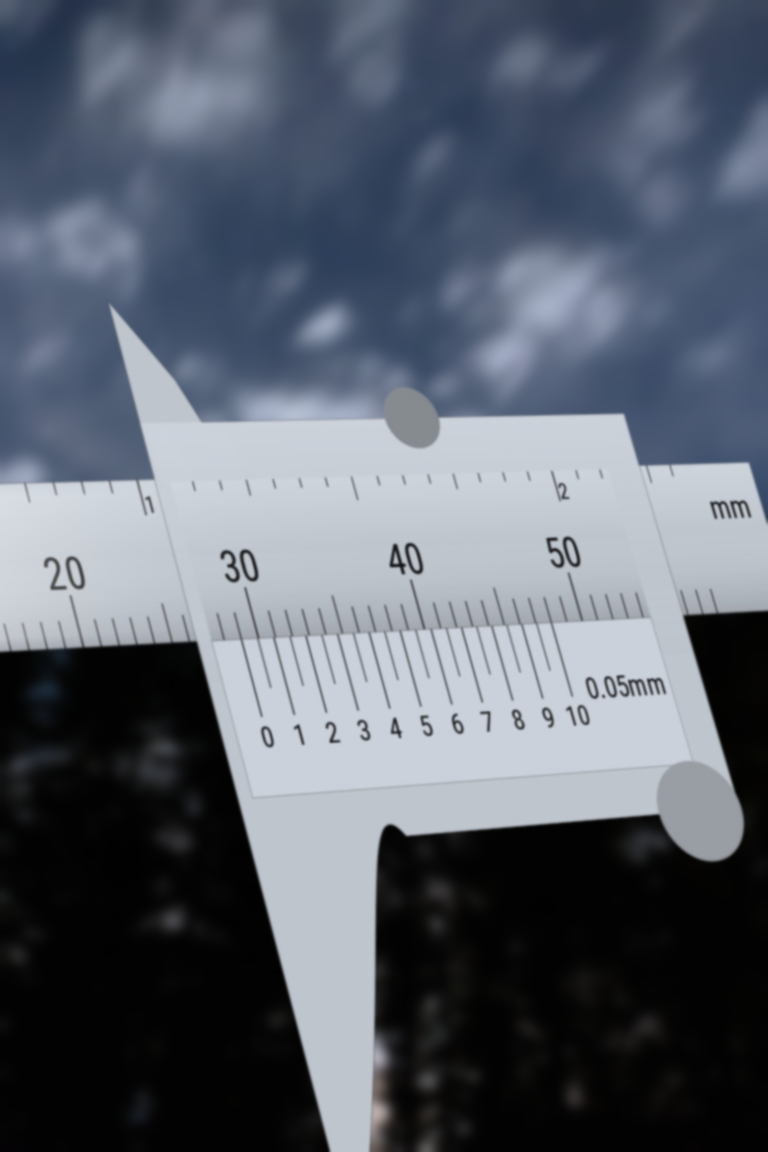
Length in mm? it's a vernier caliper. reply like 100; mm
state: 29.0; mm
